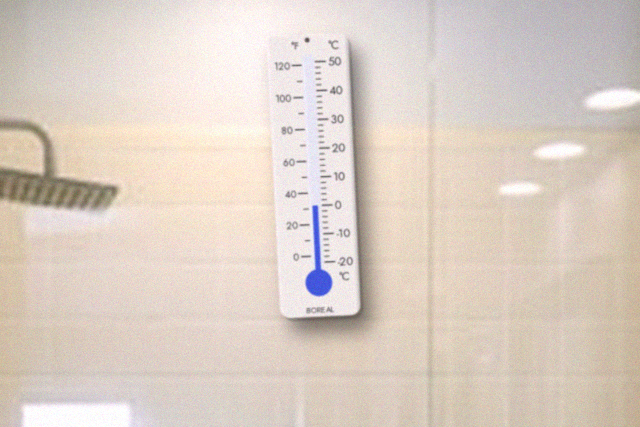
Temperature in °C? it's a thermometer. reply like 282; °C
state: 0; °C
